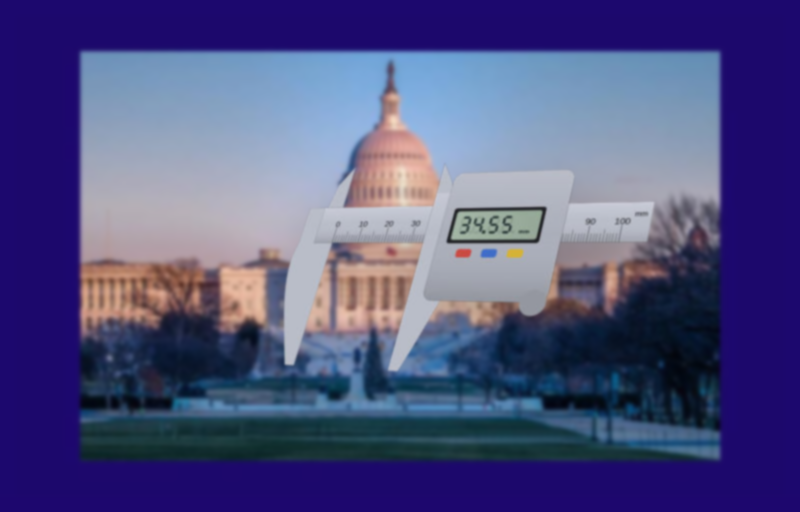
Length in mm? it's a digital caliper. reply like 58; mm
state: 34.55; mm
